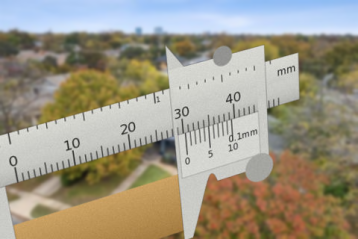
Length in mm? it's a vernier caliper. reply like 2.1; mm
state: 30.4; mm
